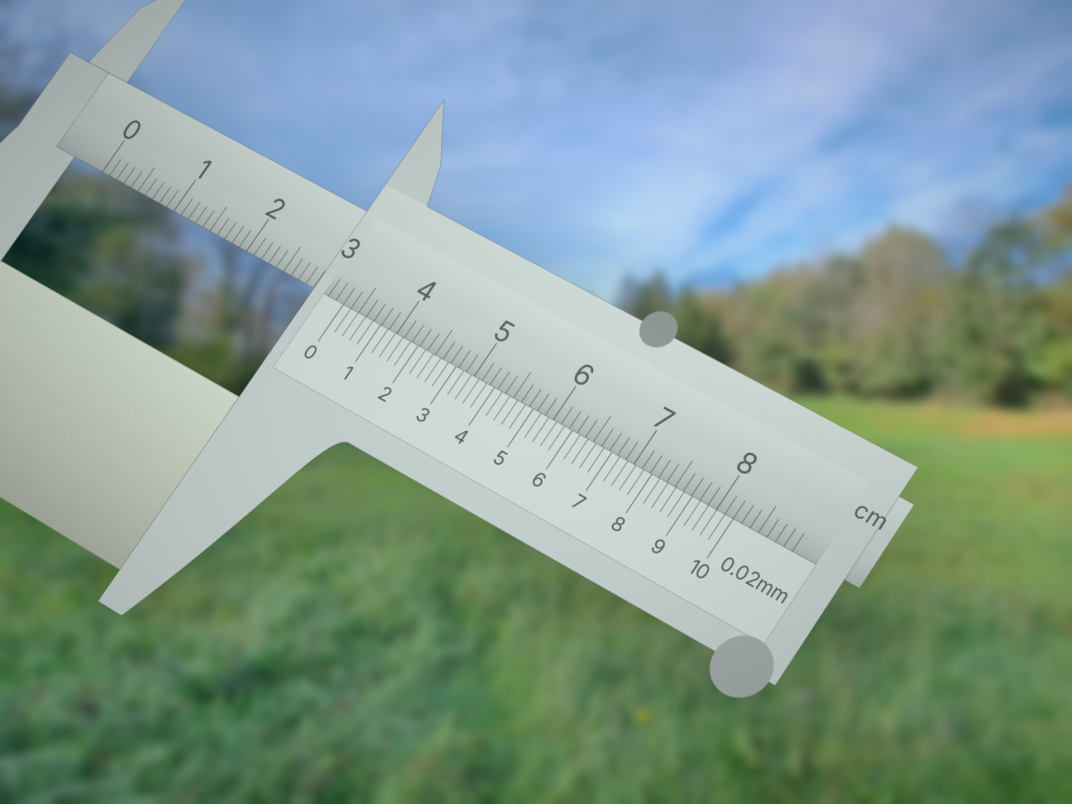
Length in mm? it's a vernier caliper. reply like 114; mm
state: 33.0; mm
